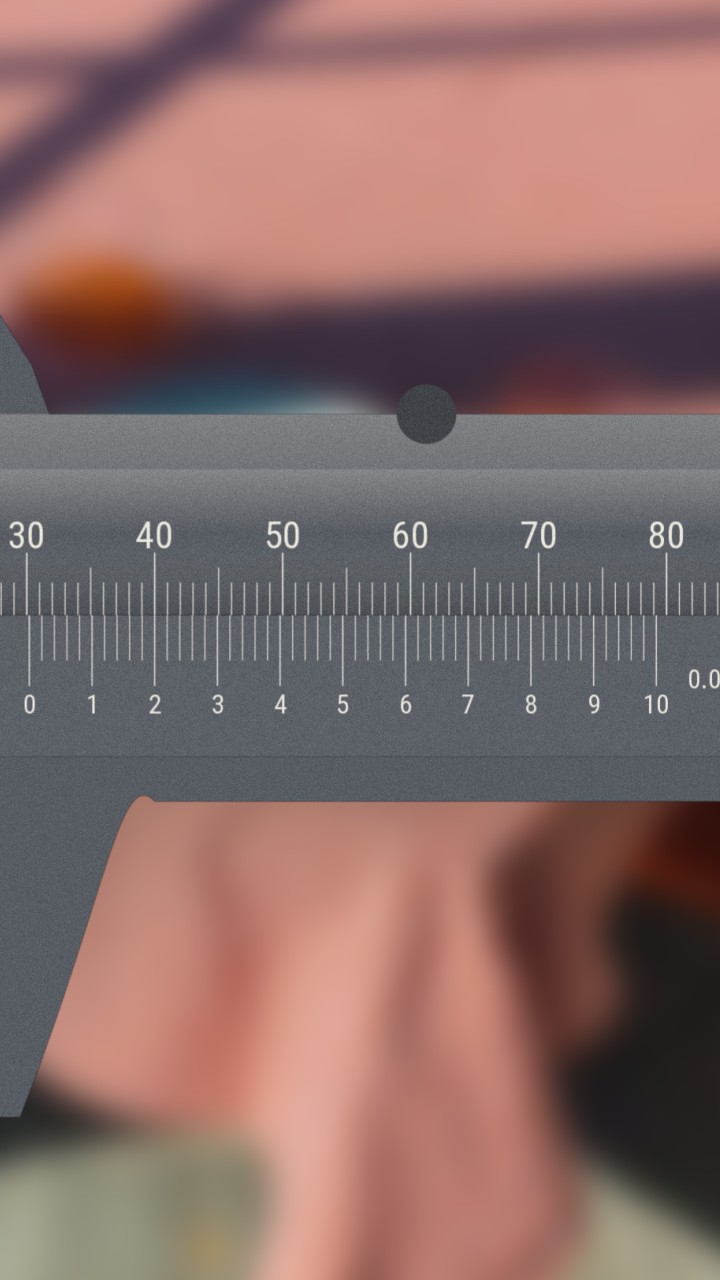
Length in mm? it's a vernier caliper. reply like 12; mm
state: 30.2; mm
